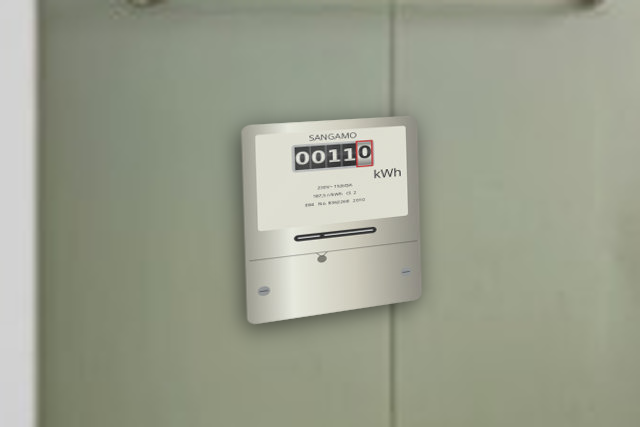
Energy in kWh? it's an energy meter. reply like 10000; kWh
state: 11.0; kWh
